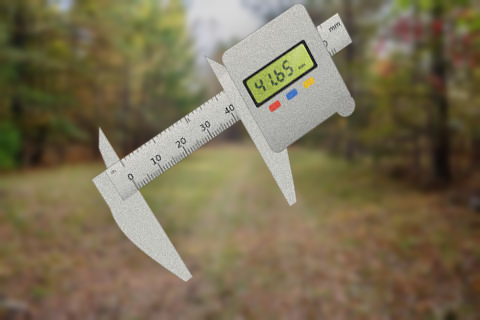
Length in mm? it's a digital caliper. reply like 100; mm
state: 41.65; mm
